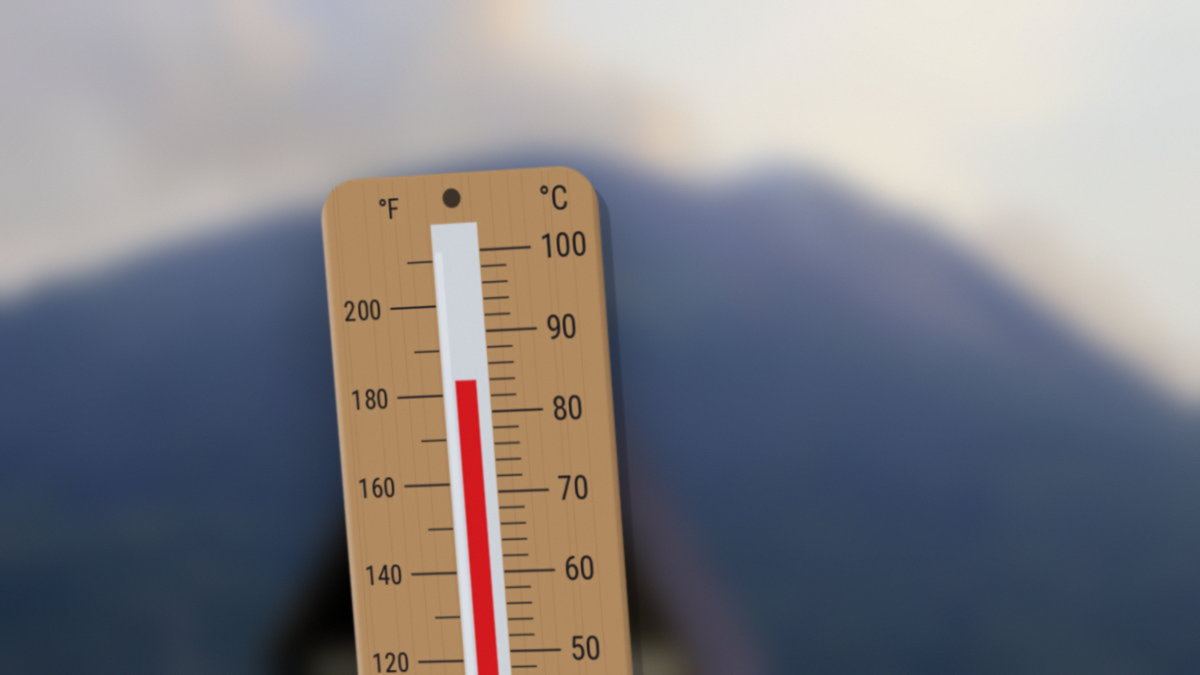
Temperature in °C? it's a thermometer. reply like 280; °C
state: 84; °C
